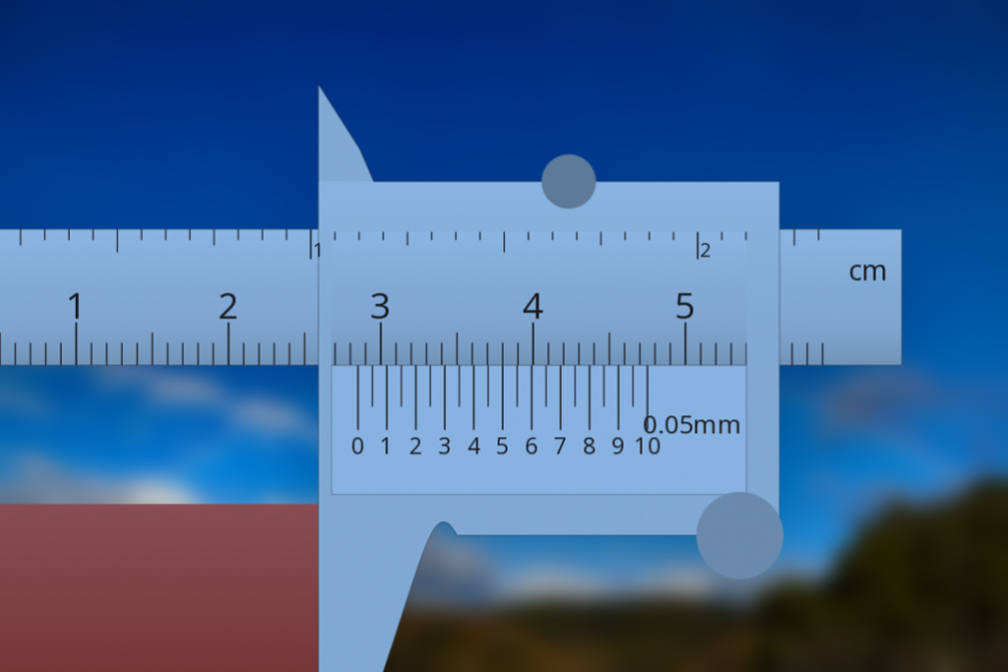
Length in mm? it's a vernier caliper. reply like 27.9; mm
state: 28.5; mm
